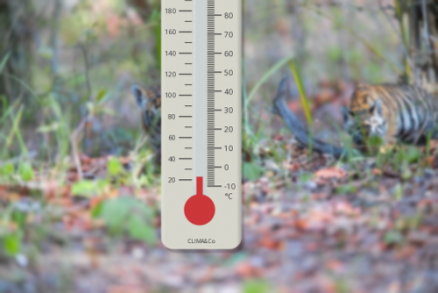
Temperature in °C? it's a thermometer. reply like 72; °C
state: -5; °C
